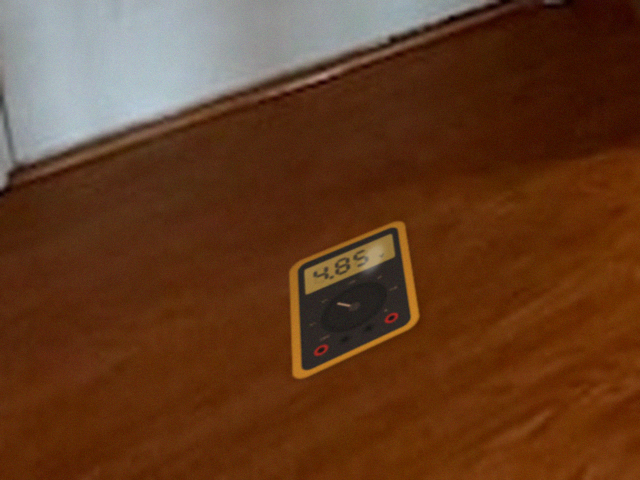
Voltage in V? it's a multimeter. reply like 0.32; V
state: 4.85; V
